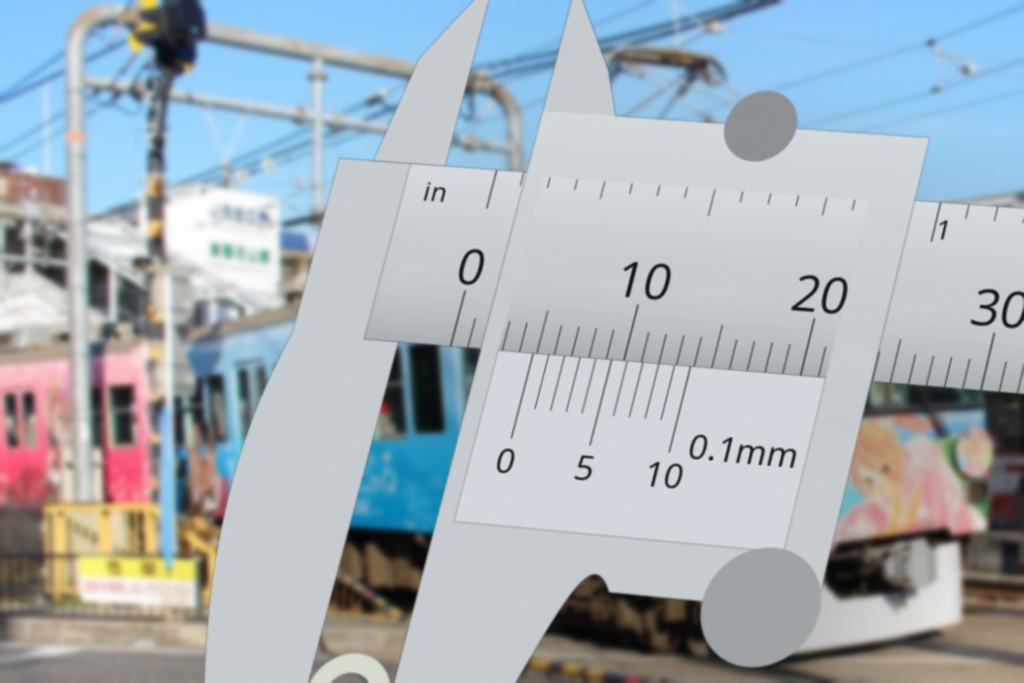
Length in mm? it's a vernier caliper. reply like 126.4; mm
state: 4.8; mm
